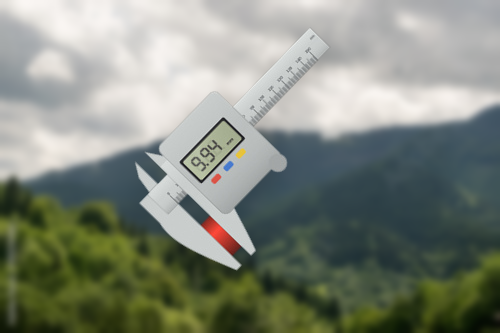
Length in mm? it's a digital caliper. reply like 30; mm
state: 9.94; mm
